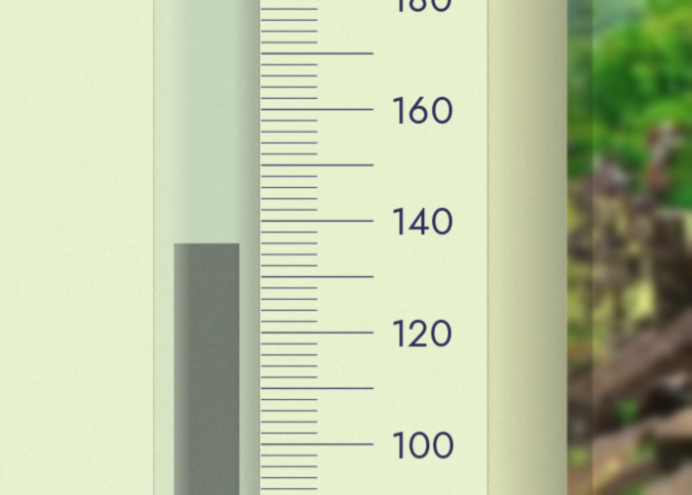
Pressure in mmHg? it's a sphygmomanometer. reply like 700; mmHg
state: 136; mmHg
